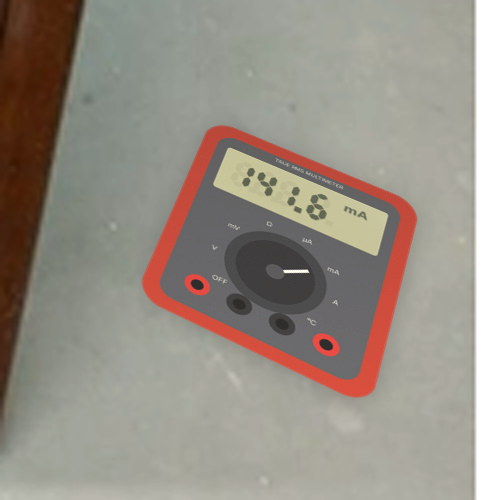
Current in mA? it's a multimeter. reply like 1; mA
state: 141.6; mA
